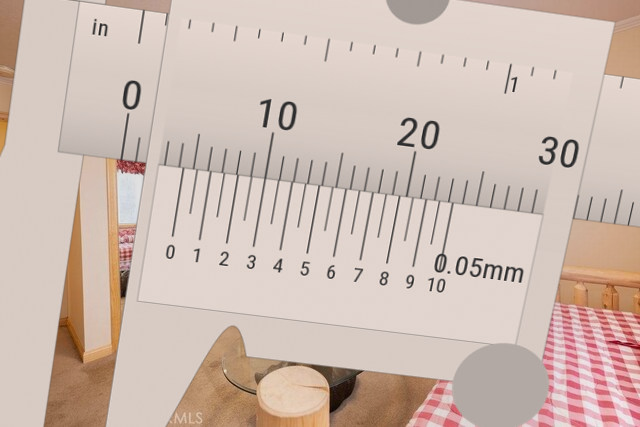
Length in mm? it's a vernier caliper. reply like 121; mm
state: 4.3; mm
